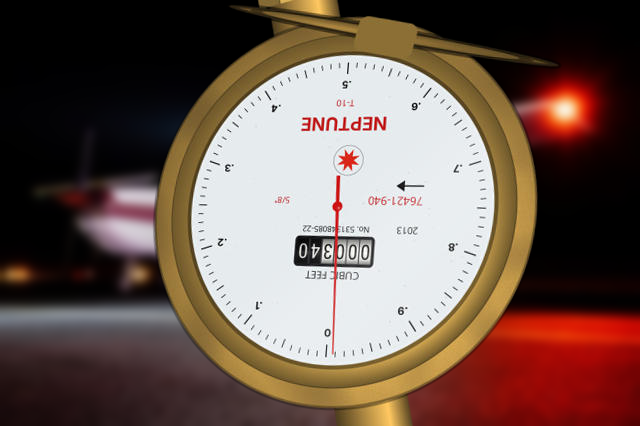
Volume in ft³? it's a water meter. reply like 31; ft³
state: 339.99; ft³
